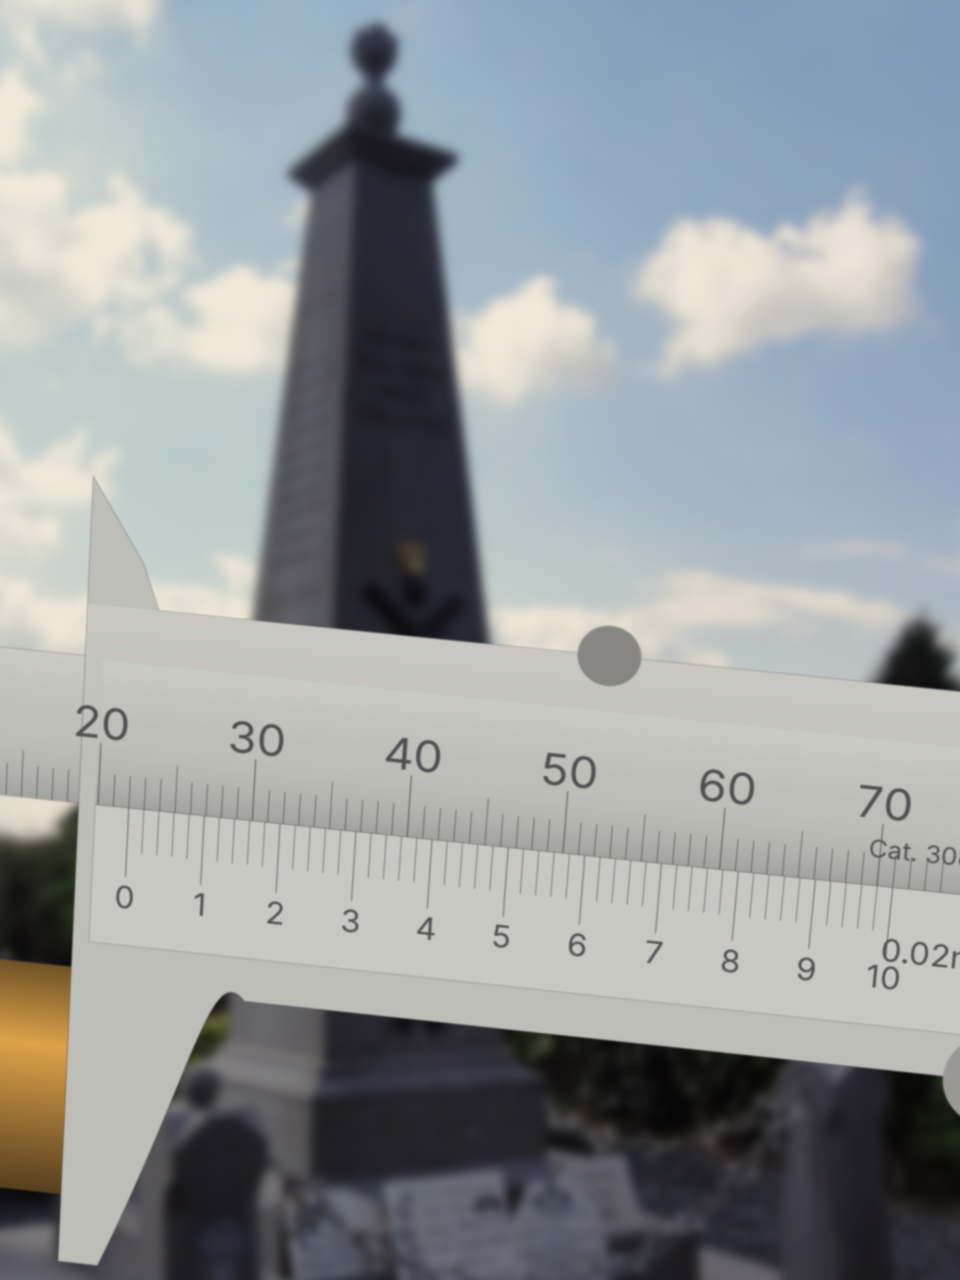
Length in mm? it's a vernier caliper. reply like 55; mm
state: 22.0; mm
